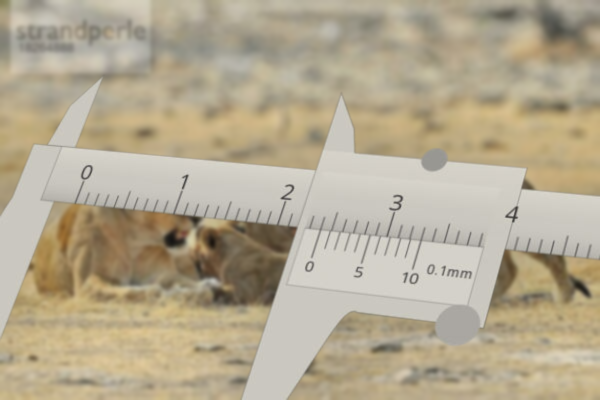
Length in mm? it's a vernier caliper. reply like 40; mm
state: 24.0; mm
